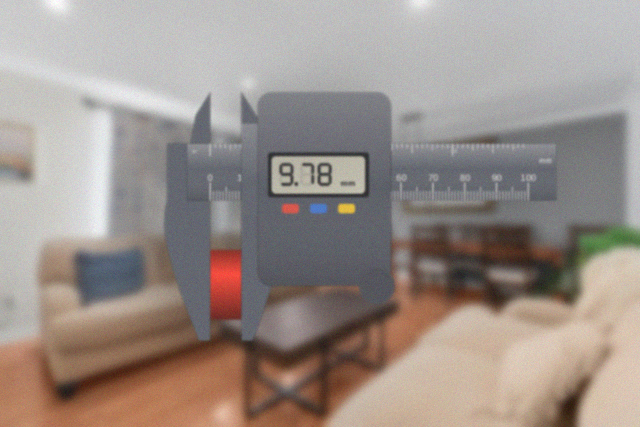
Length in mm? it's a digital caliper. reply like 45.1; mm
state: 9.78; mm
